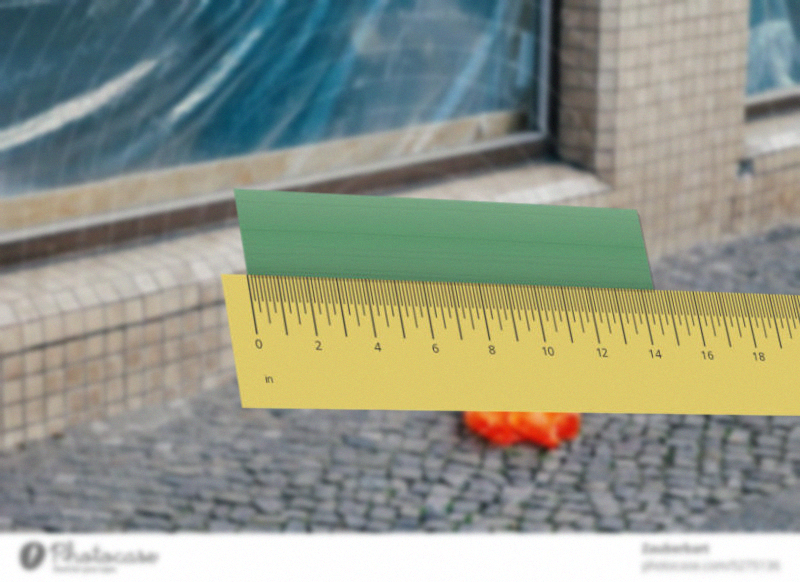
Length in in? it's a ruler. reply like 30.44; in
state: 14.5; in
